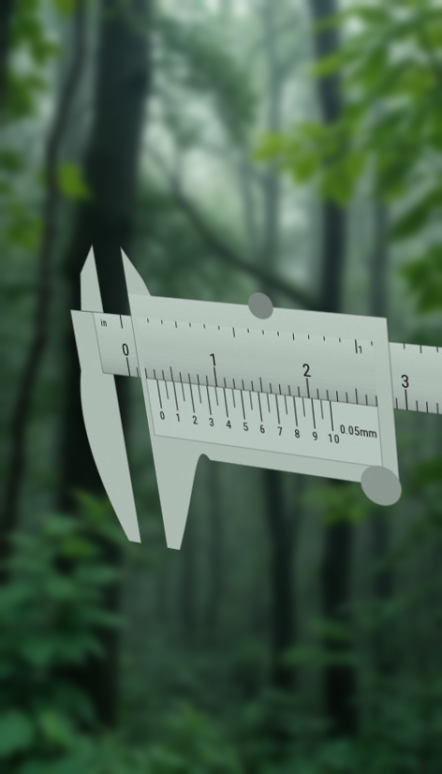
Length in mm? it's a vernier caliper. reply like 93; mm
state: 3.2; mm
